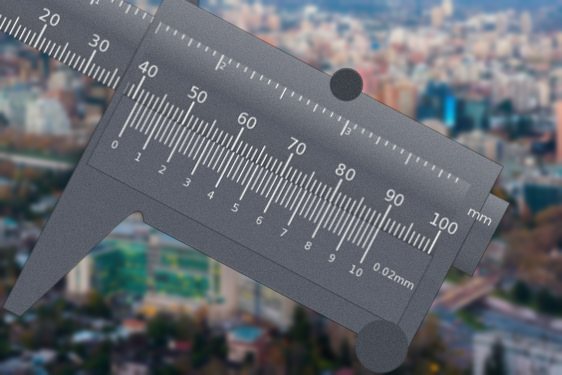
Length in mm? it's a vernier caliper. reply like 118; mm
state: 41.0; mm
